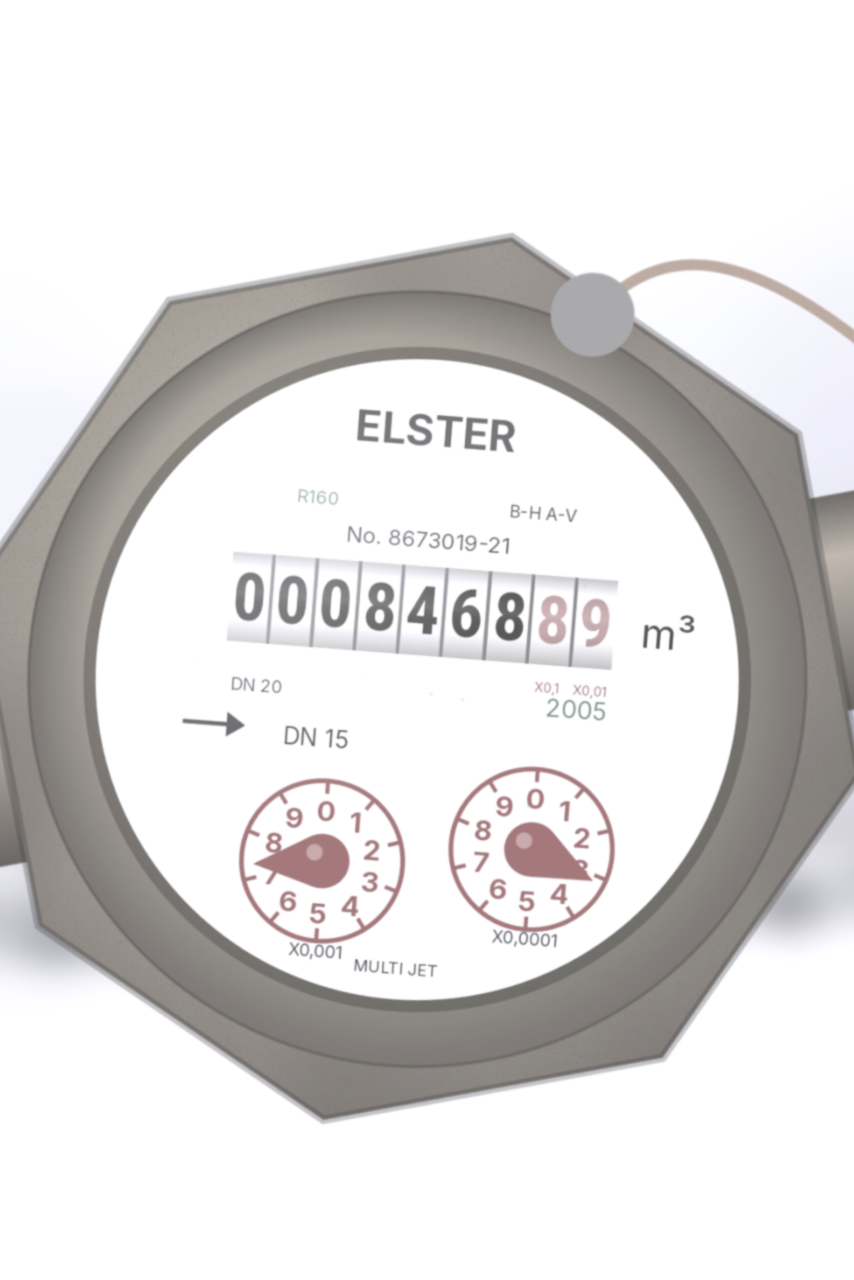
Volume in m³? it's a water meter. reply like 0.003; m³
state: 8468.8973; m³
